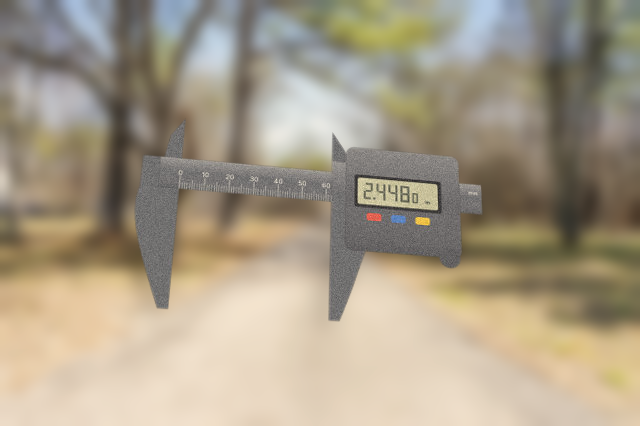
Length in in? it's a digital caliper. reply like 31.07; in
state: 2.4480; in
